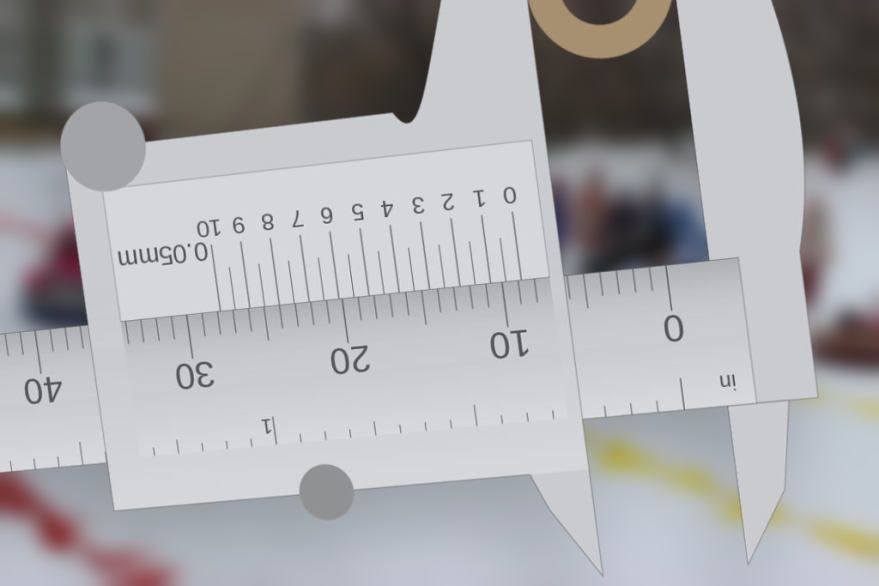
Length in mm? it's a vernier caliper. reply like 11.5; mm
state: 8.8; mm
